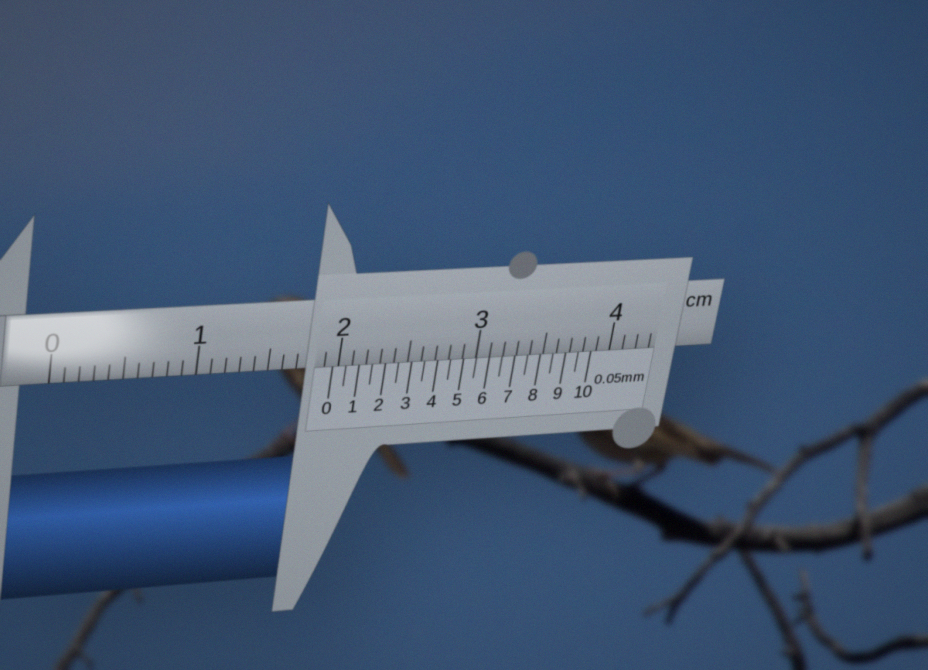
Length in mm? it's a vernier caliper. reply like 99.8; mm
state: 19.6; mm
